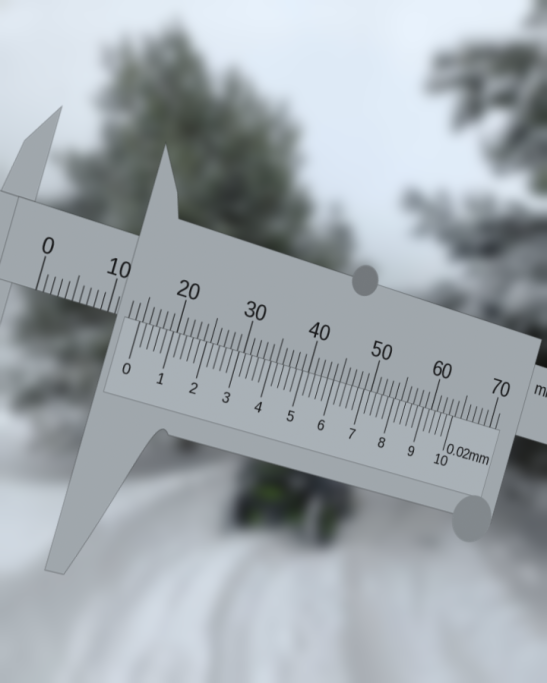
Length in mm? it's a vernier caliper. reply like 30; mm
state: 14.6; mm
